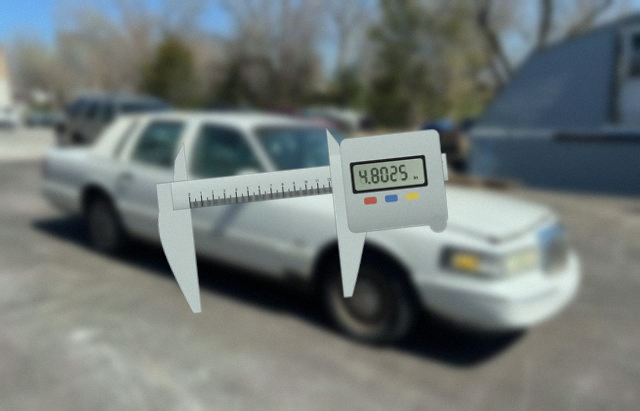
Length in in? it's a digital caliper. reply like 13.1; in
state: 4.8025; in
